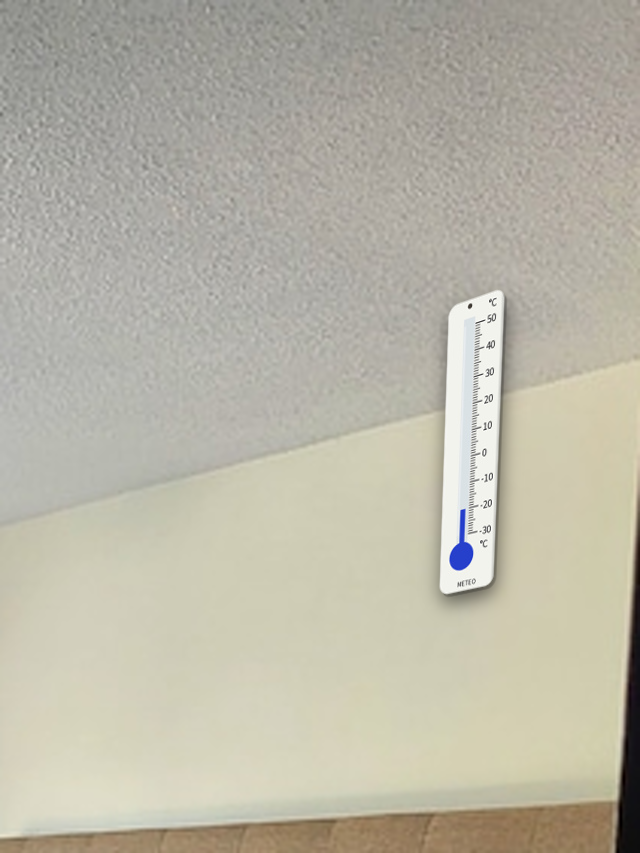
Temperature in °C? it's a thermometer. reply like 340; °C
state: -20; °C
